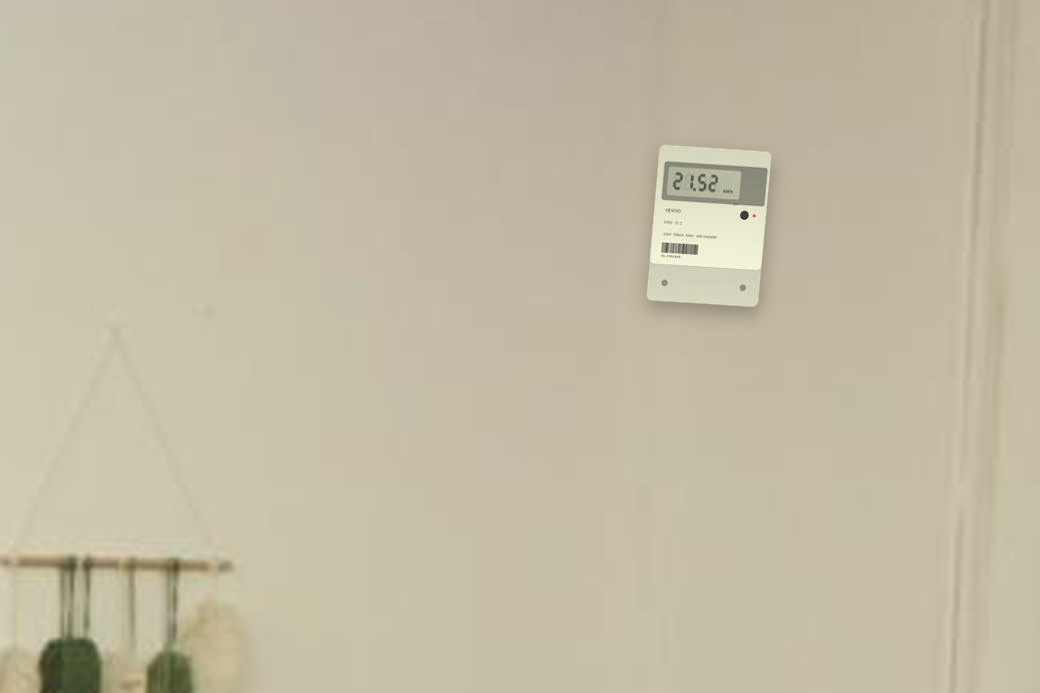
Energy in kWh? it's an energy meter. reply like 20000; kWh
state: 21.52; kWh
